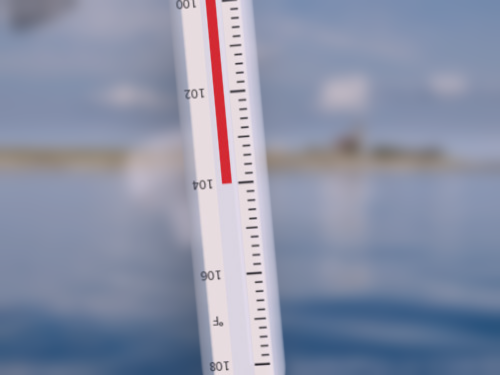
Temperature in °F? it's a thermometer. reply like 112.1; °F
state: 104; °F
